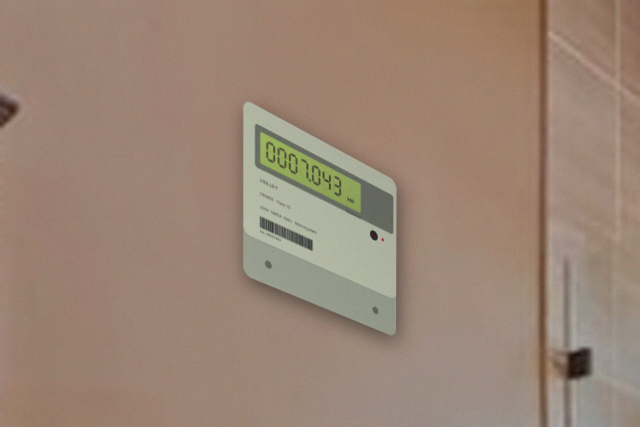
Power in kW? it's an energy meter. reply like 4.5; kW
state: 7.043; kW
